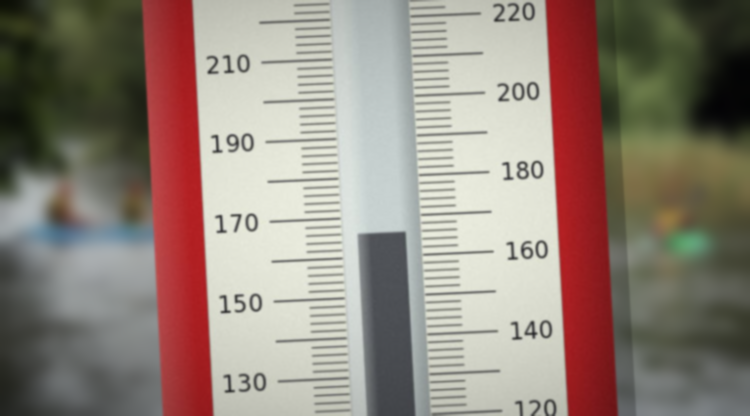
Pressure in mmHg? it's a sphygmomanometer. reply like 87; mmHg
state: 166; mmHg
